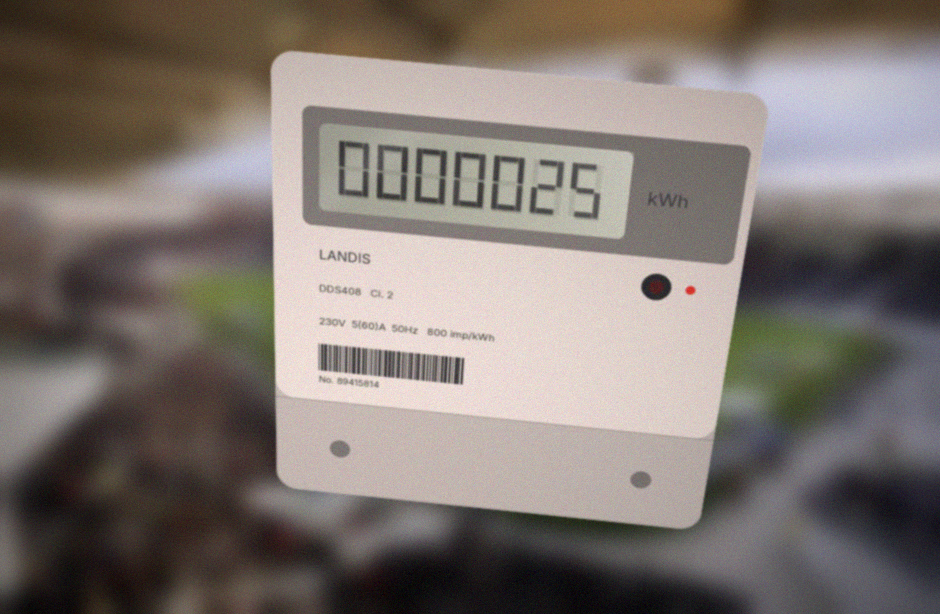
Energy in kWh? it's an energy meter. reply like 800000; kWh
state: 25; kWh
